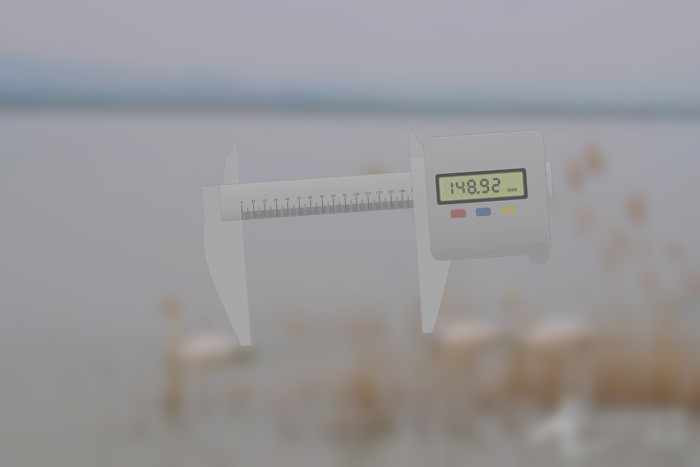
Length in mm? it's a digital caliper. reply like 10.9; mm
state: 148.92; mm
